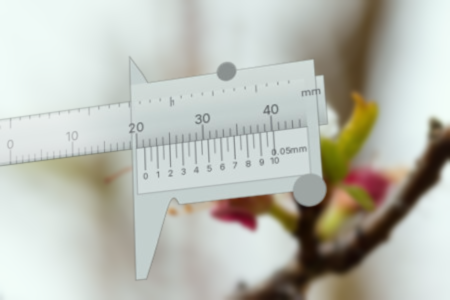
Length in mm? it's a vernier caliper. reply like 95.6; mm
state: 21.2; mm
